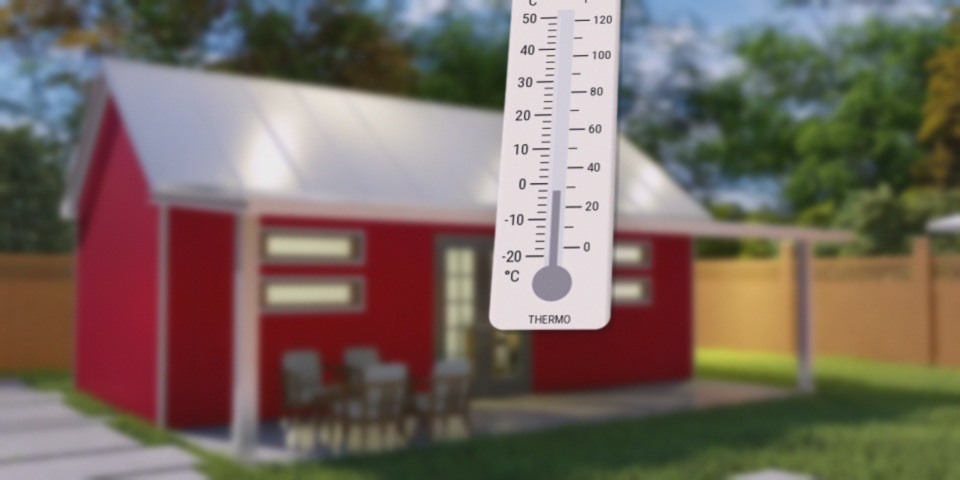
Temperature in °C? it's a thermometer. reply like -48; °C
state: -2; °C
